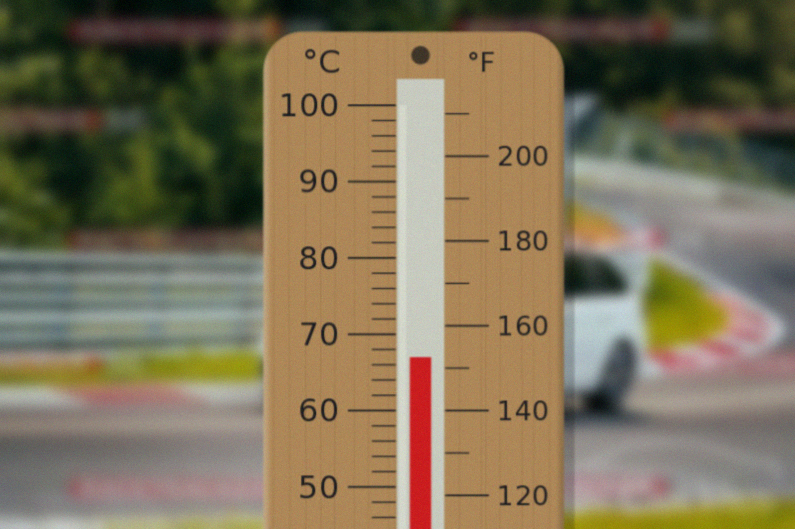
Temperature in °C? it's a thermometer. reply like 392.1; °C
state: 67; °C
